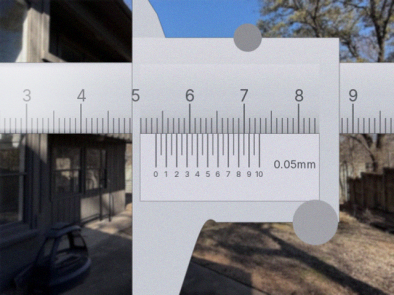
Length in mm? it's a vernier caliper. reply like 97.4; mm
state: 53.8; mm
